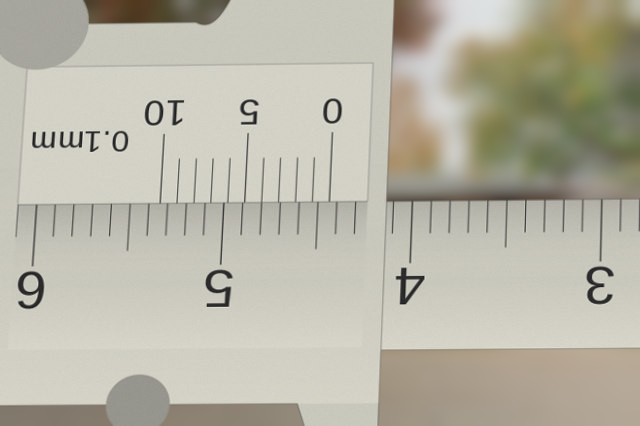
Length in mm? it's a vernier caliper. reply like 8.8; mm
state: 44.4; mm
